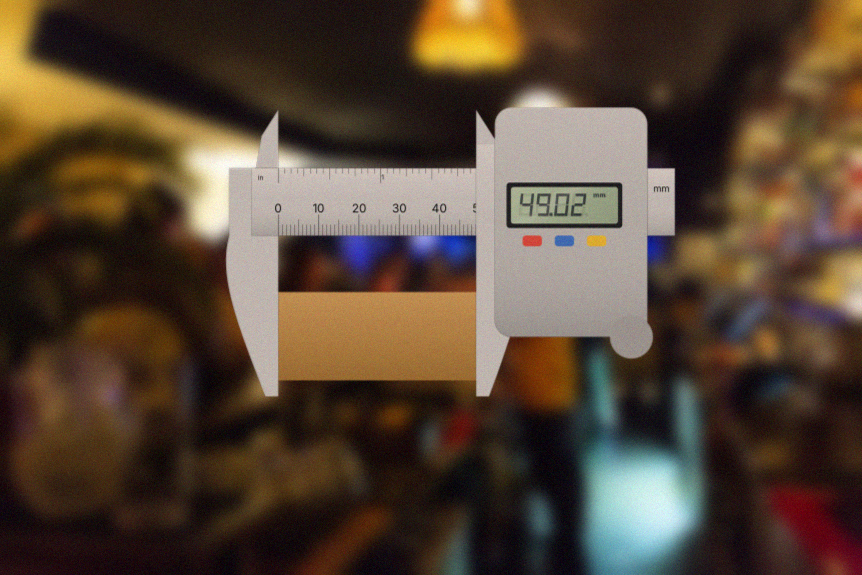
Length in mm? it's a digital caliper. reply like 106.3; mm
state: 49.02; mm
